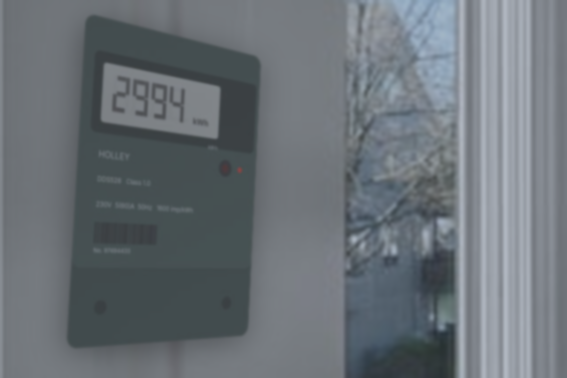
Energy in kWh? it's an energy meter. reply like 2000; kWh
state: 2994; kWh
